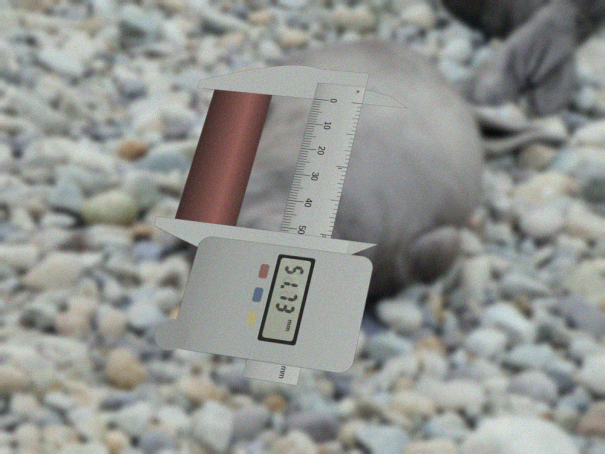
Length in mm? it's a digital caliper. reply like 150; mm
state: 51.73; mm
